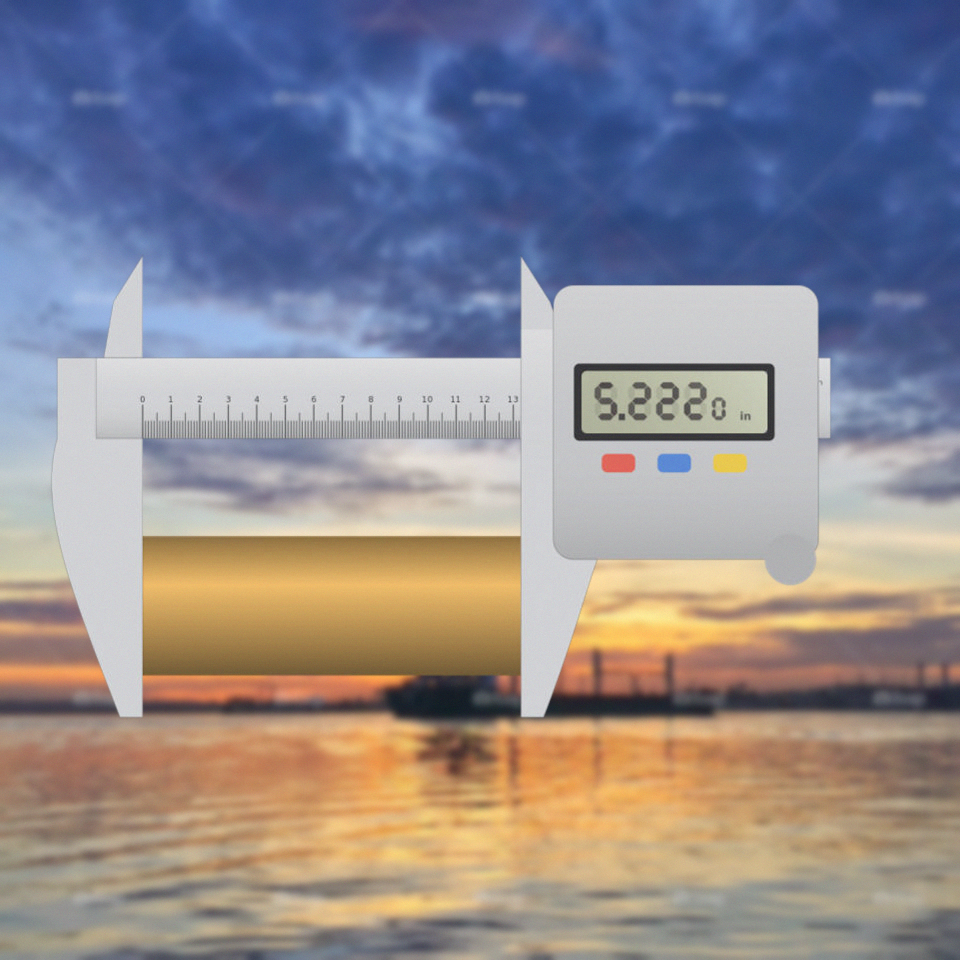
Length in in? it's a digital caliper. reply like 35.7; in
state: 5.2220; in
